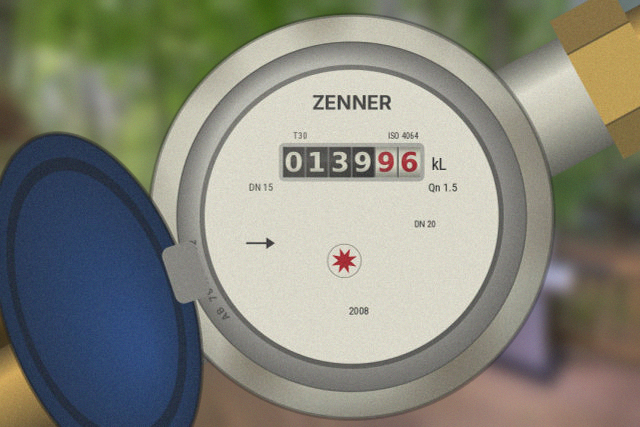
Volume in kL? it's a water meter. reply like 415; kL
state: 139.96; kL
